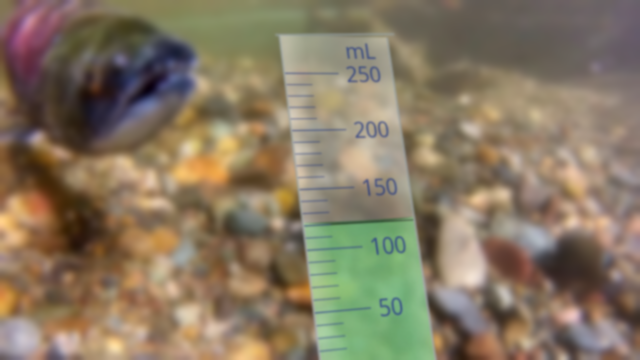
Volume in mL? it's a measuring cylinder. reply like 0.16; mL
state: 120; mL
